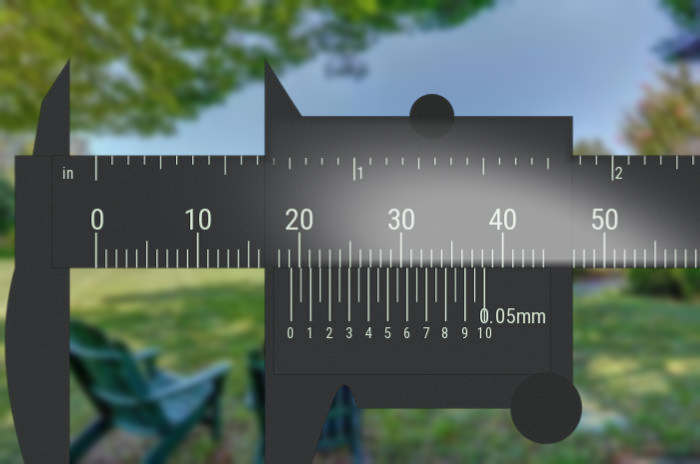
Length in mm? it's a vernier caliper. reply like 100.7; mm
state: 19.2; mm
